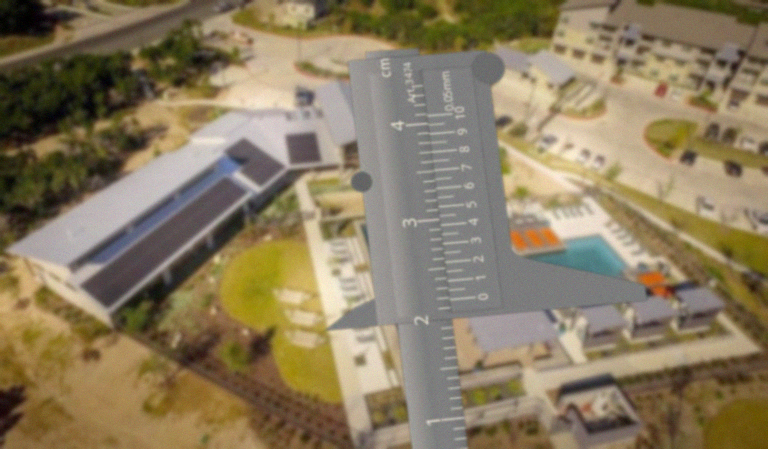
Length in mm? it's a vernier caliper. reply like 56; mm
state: 21.8; mm
